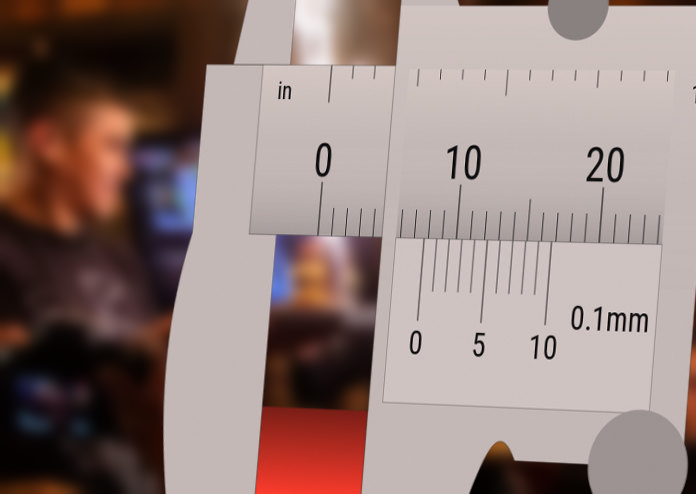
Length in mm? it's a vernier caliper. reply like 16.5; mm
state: 7.7; mm
